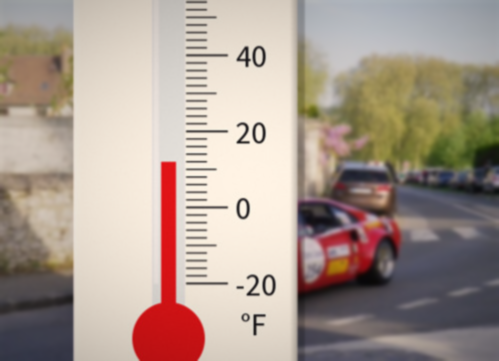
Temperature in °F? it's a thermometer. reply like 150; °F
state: 12; °F
